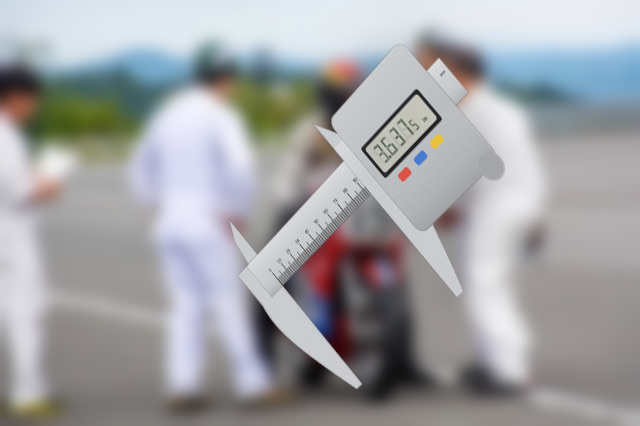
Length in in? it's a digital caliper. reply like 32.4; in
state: 3.6375; in
